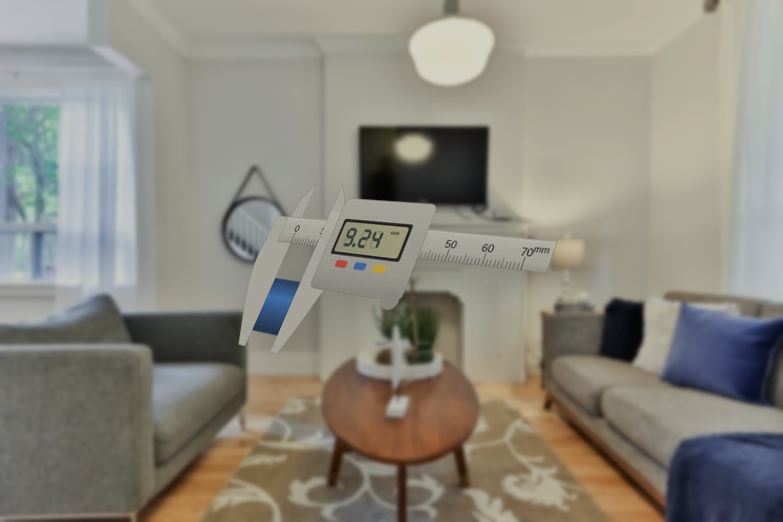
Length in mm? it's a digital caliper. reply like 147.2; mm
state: 9.24; mm
